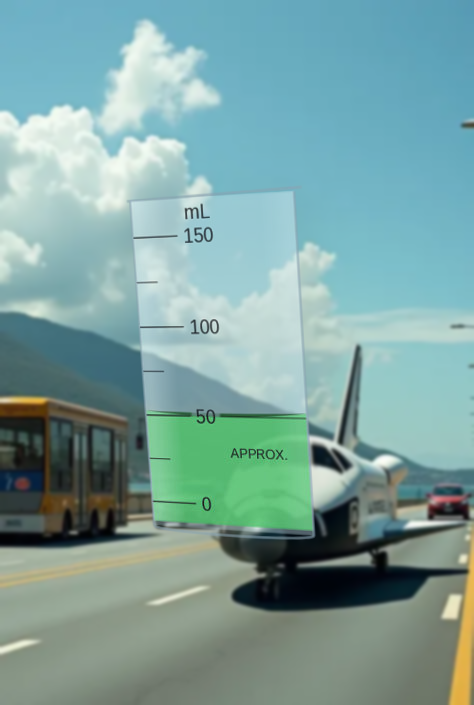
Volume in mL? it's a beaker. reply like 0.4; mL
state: 50; mL
